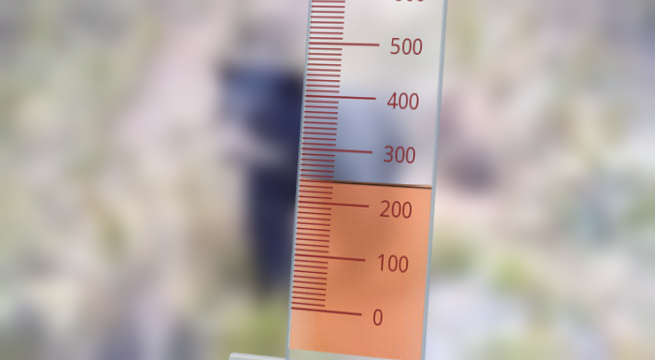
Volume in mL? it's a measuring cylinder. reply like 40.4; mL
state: 240; mL
